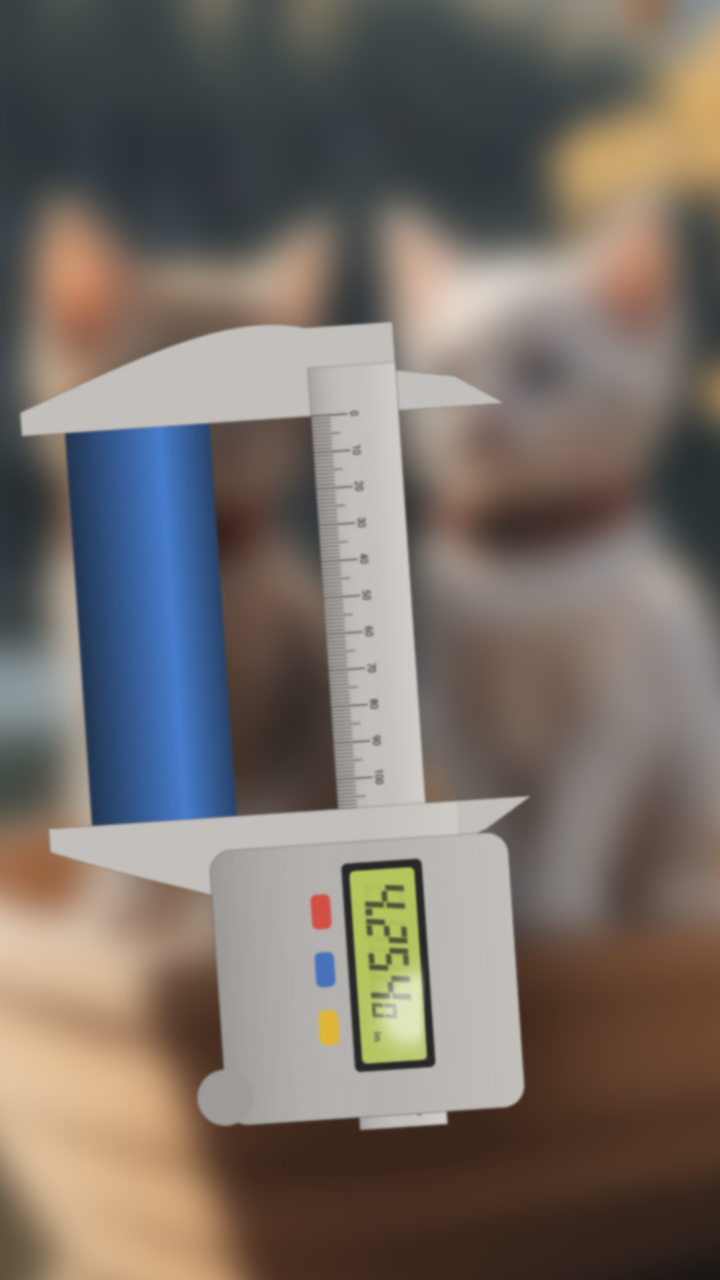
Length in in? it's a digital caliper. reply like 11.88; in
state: 4.2540; in
